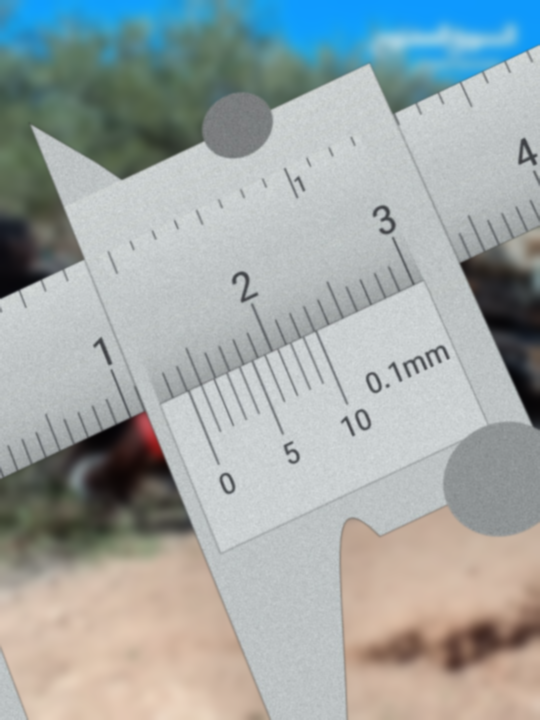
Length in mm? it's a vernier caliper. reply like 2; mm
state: 14.1; mm
